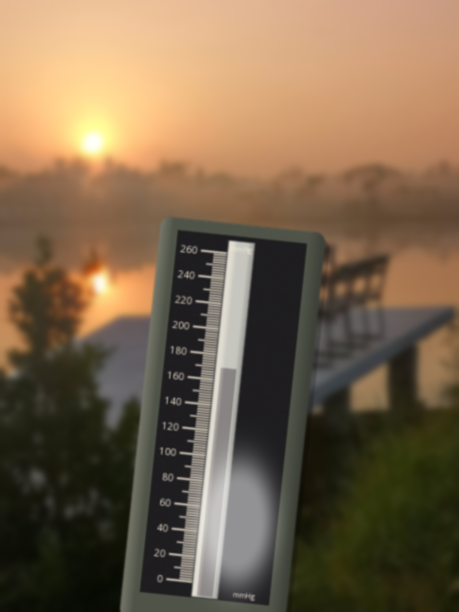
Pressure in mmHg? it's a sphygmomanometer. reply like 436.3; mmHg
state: 170; mmHg
